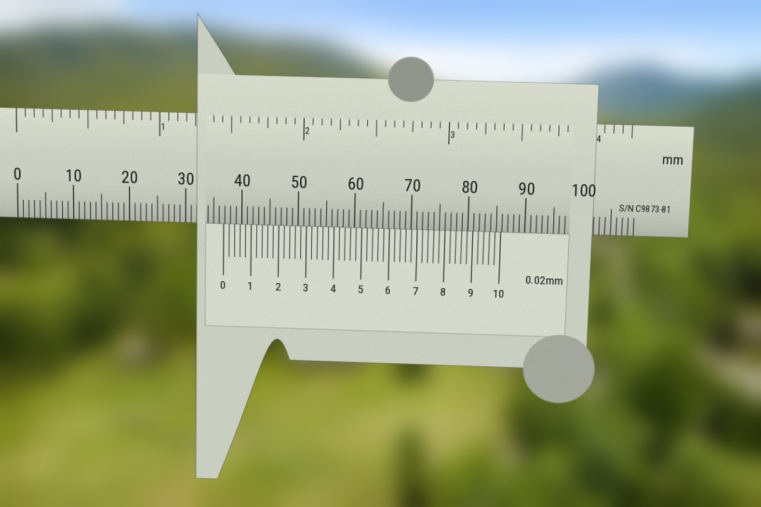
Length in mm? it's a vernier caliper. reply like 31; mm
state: 36.8; mm
